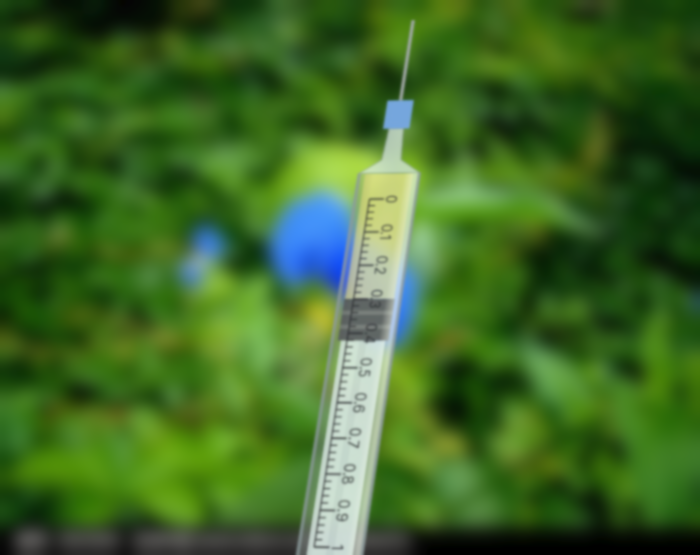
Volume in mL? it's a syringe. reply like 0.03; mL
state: 0.3; mL
